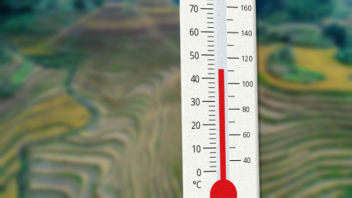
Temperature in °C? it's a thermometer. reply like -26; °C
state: 44; °C
